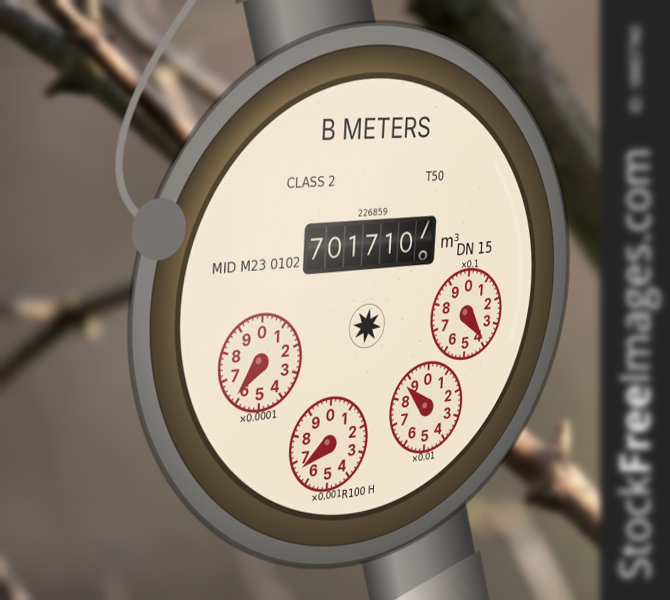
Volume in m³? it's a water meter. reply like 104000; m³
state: 7017107.3866; m³
